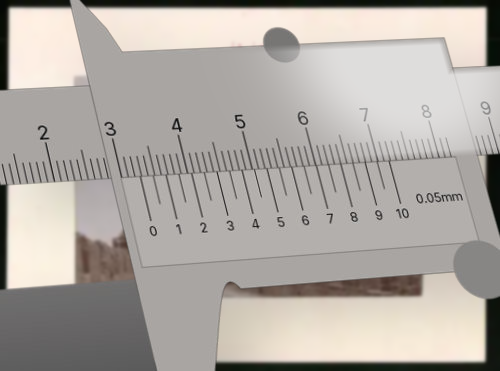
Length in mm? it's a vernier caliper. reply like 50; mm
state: 32.8; mm
